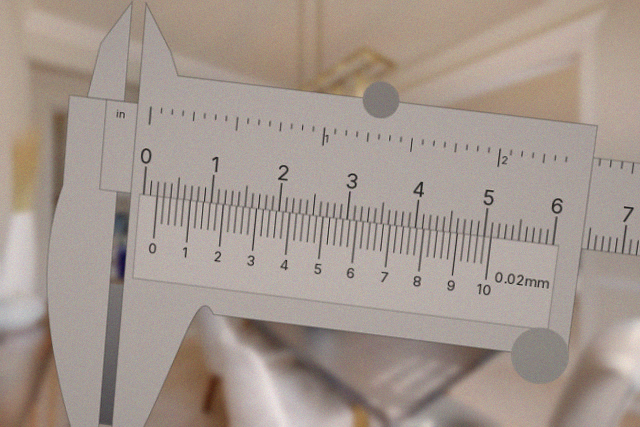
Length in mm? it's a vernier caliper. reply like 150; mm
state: 2.0; mm
